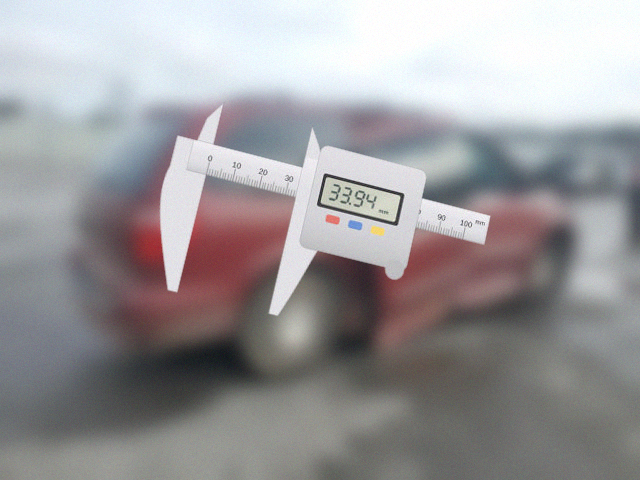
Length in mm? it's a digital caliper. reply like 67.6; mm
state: 33.94; mm
